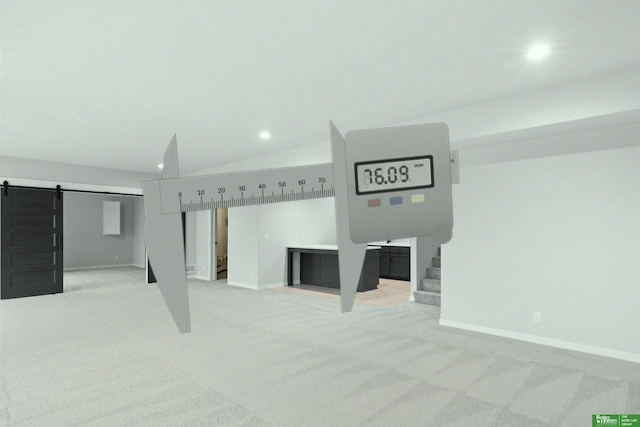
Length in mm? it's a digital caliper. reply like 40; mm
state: 76.09; mm
